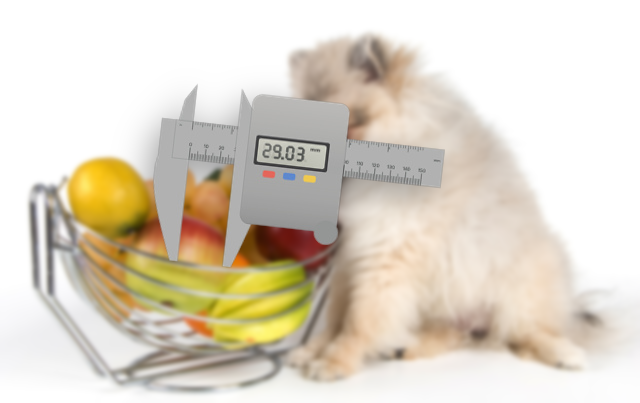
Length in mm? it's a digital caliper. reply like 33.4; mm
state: 29.03; mm
